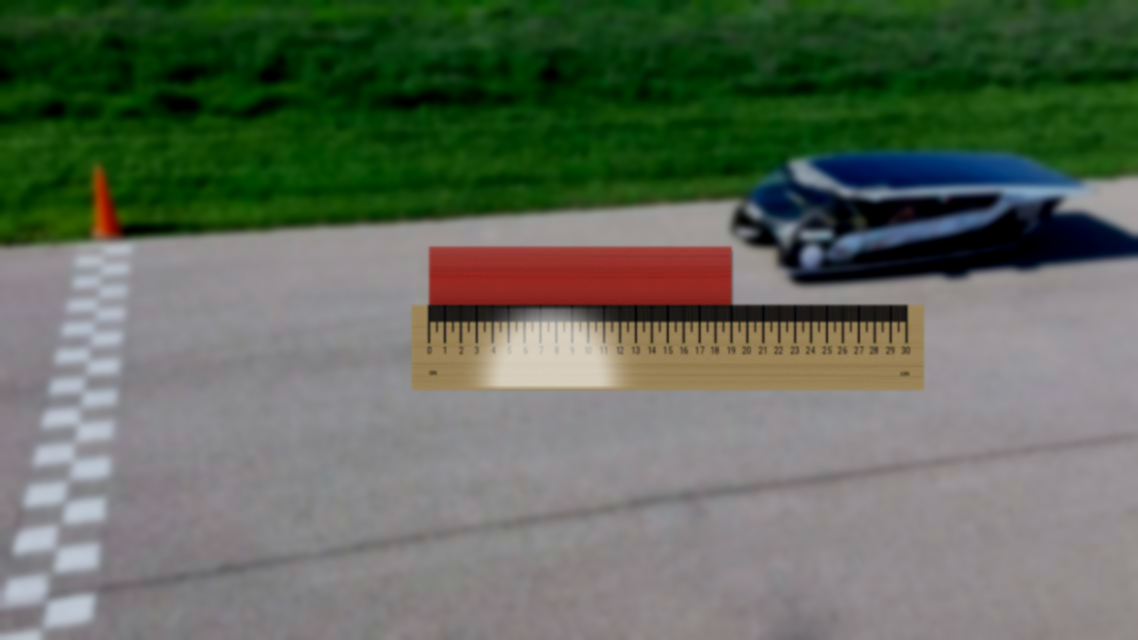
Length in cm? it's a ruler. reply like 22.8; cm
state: 19; cm
